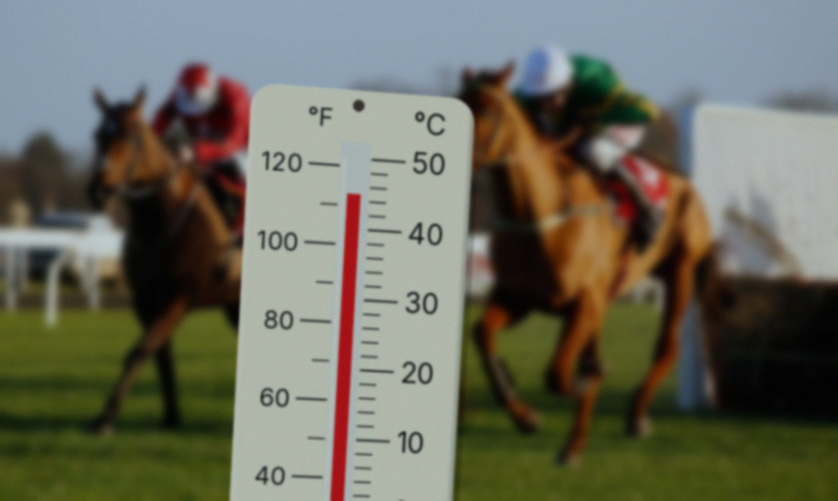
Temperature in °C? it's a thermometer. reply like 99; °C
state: 45; °C
